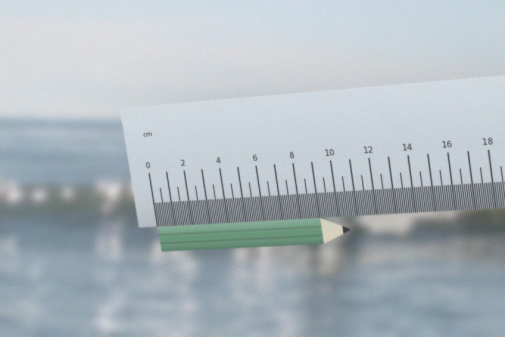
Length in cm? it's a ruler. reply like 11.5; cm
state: 10.5; cm
